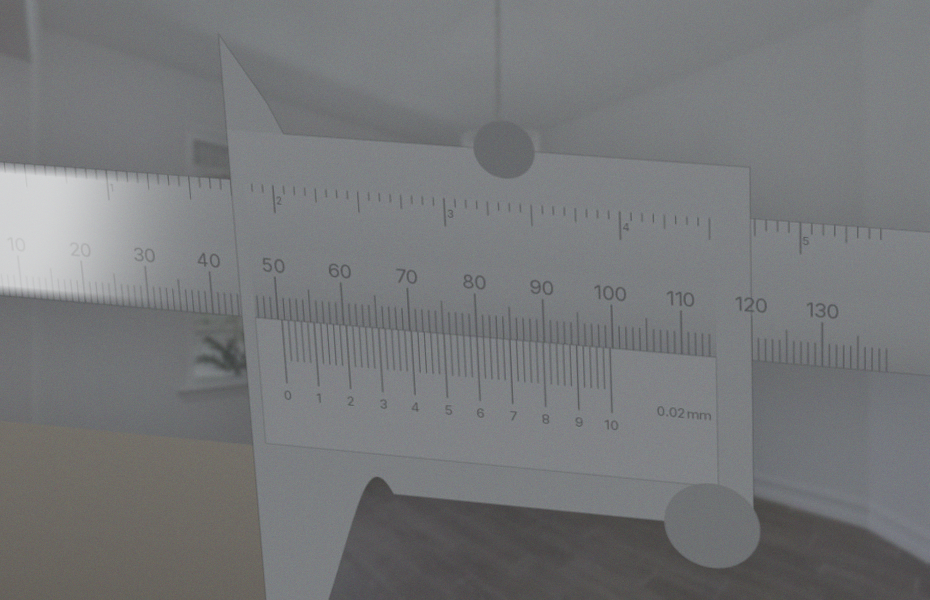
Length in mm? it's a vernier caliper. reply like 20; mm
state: 50.6; mm
